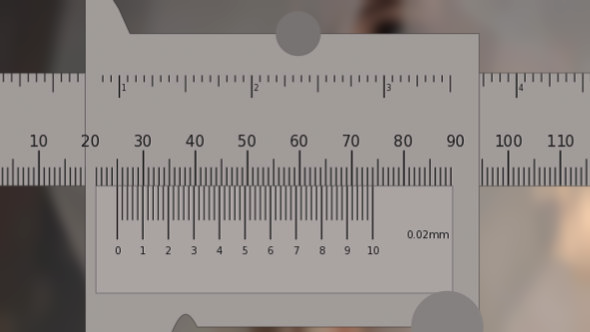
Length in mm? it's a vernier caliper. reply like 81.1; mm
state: 25.0; mm
